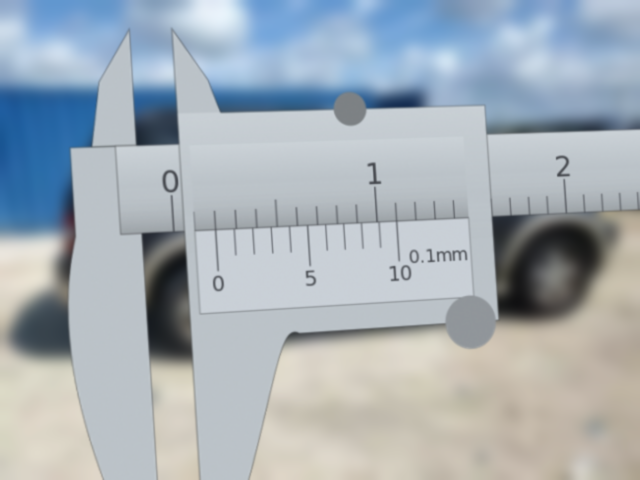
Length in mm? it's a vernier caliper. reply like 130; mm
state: 2.0; mm
